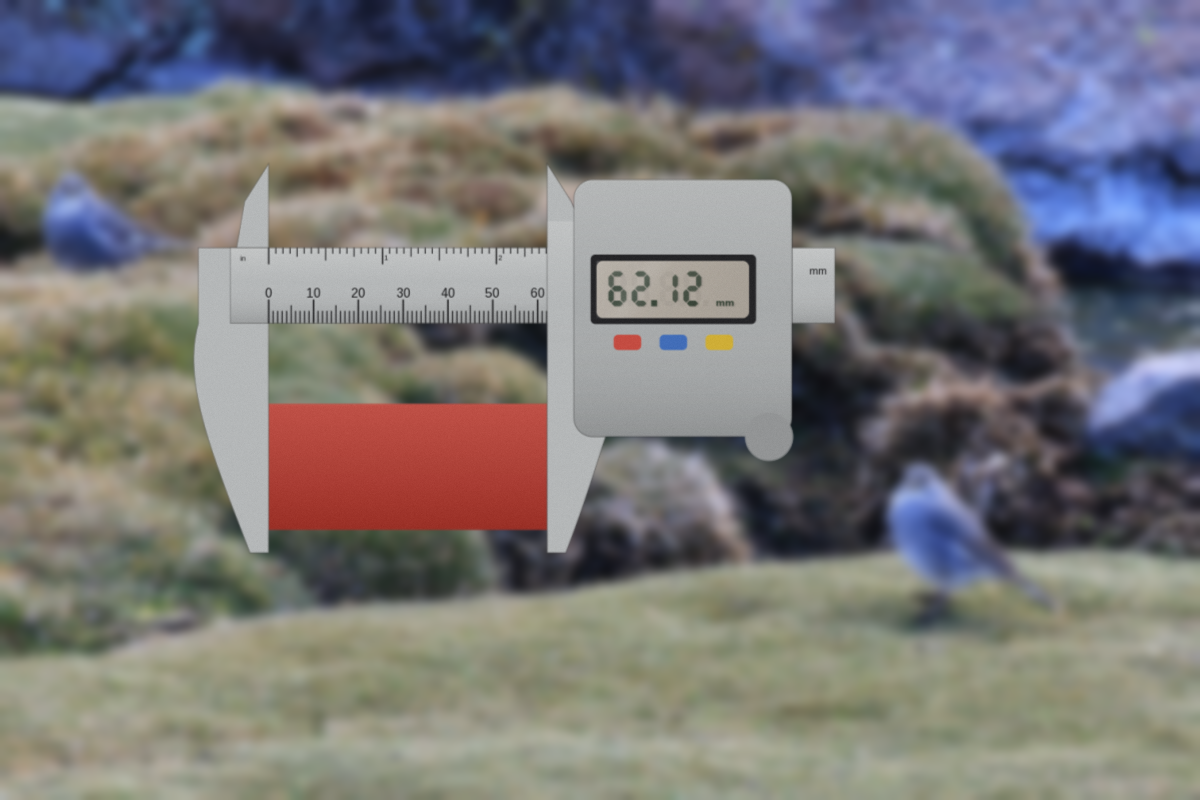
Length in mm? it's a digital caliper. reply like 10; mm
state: 62.12; mm
